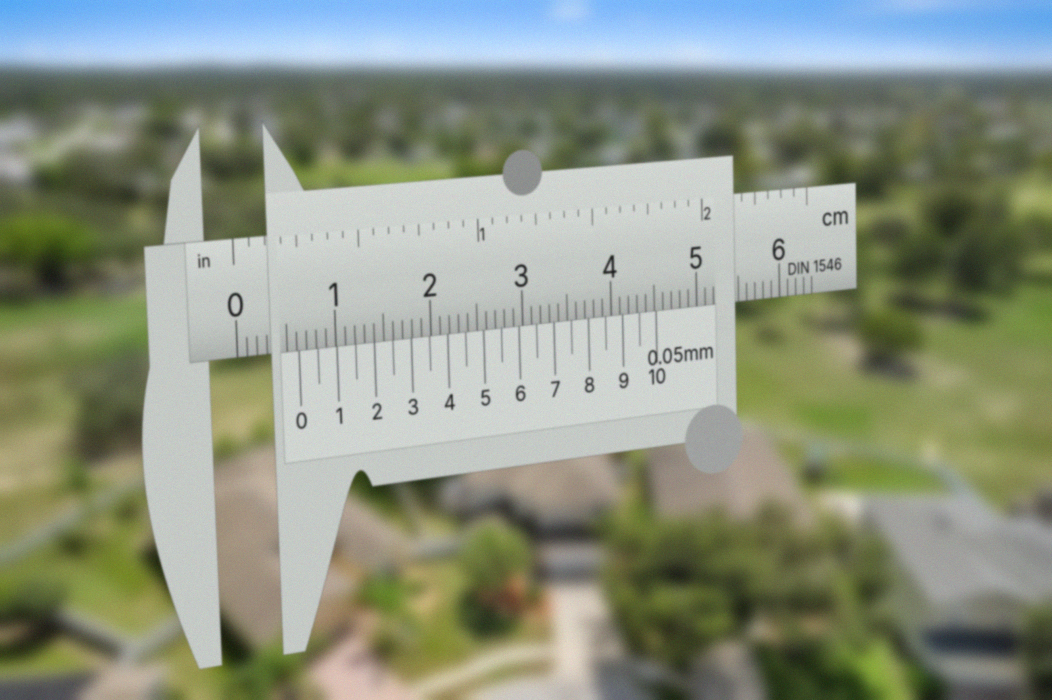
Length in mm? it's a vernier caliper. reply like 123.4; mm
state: 6.2; mm
